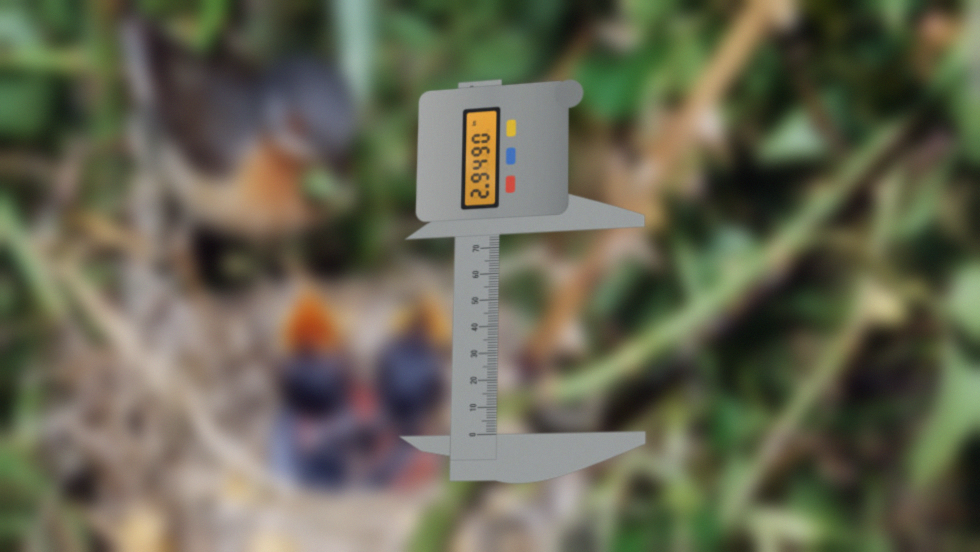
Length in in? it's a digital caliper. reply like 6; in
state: 2.9490; in
